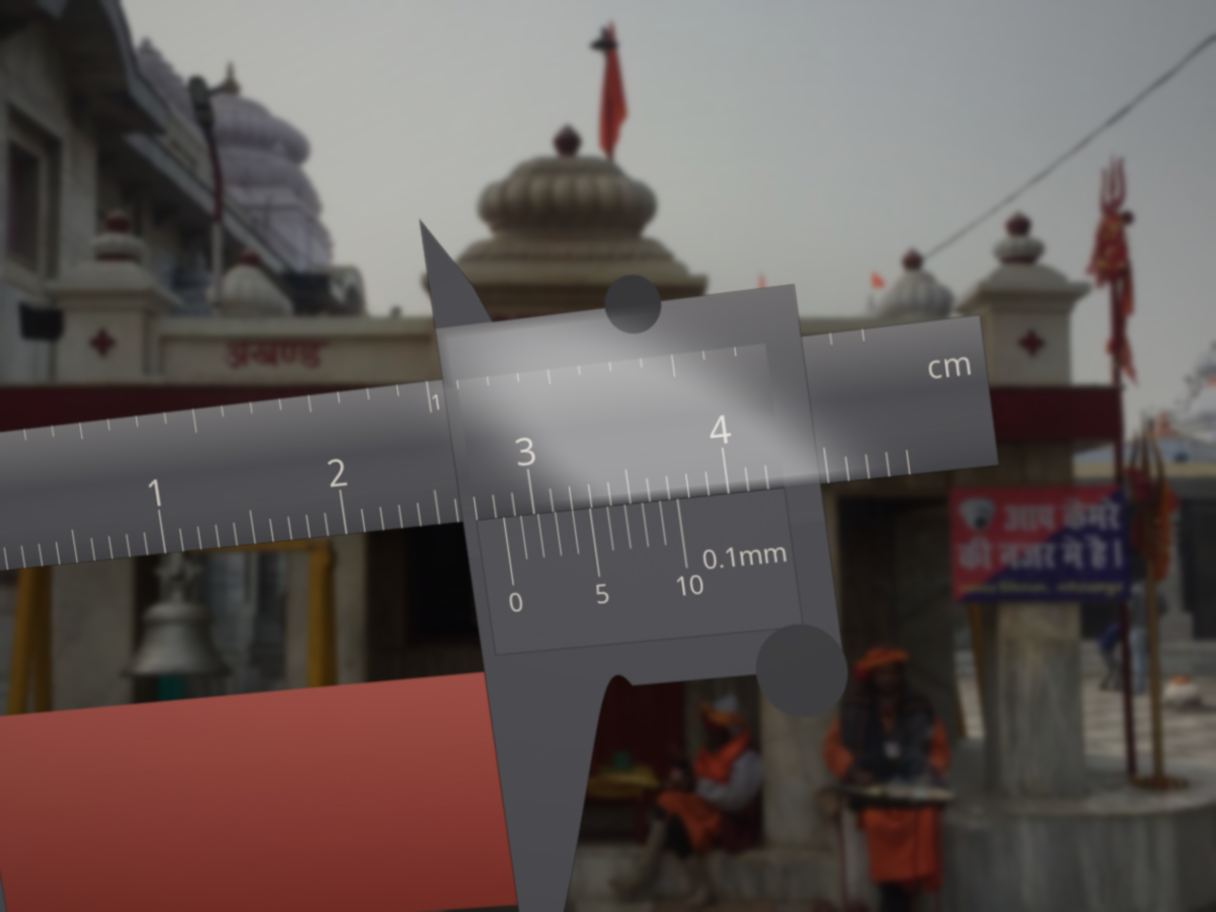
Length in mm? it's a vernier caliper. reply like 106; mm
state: 28.4; mm
